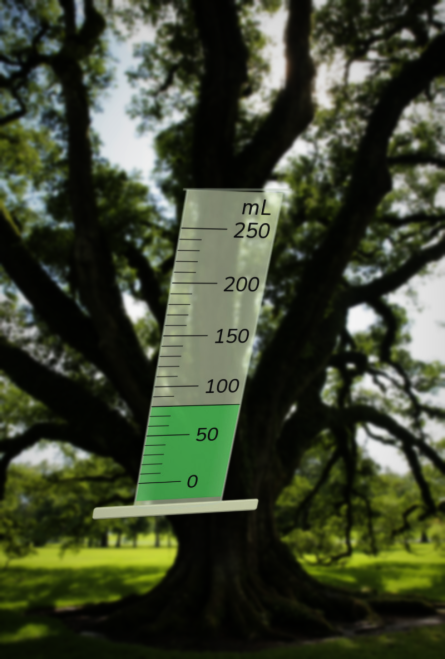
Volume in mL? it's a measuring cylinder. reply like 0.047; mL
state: 80; mL
